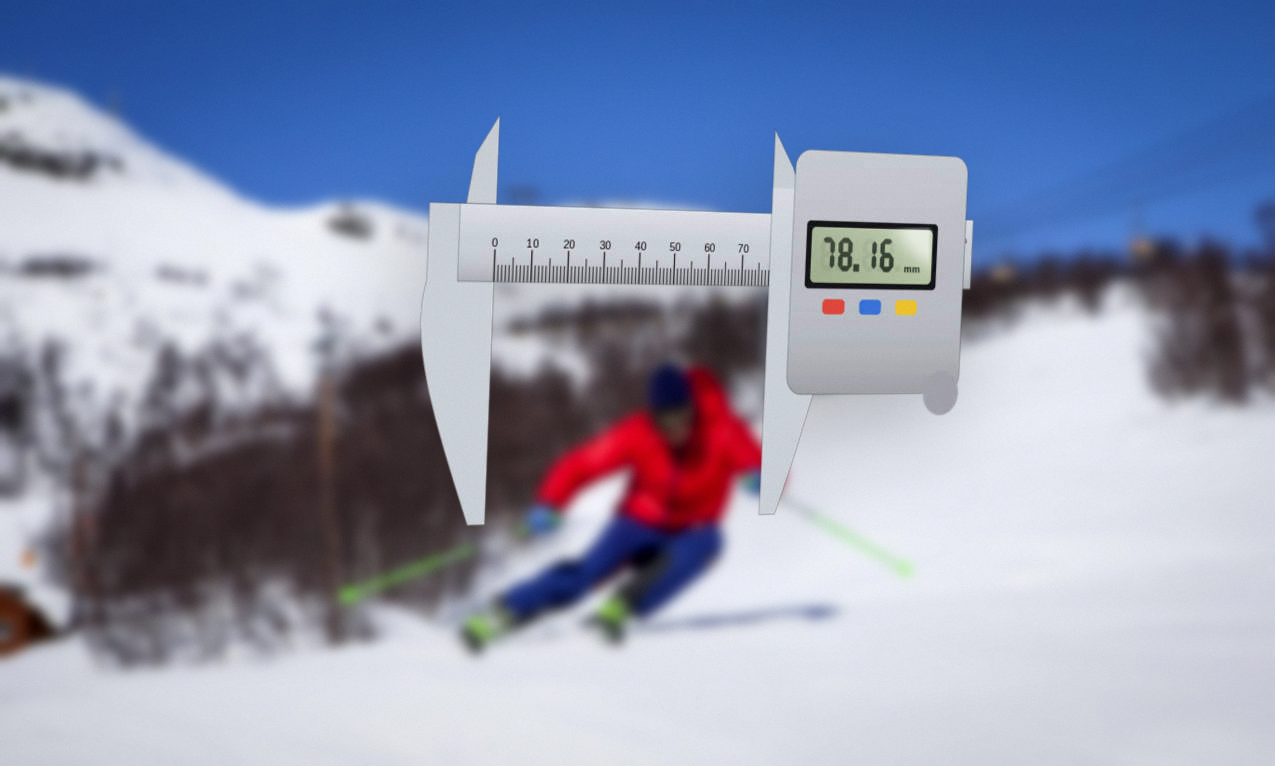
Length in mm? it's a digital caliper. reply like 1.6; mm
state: 78.16; mm
